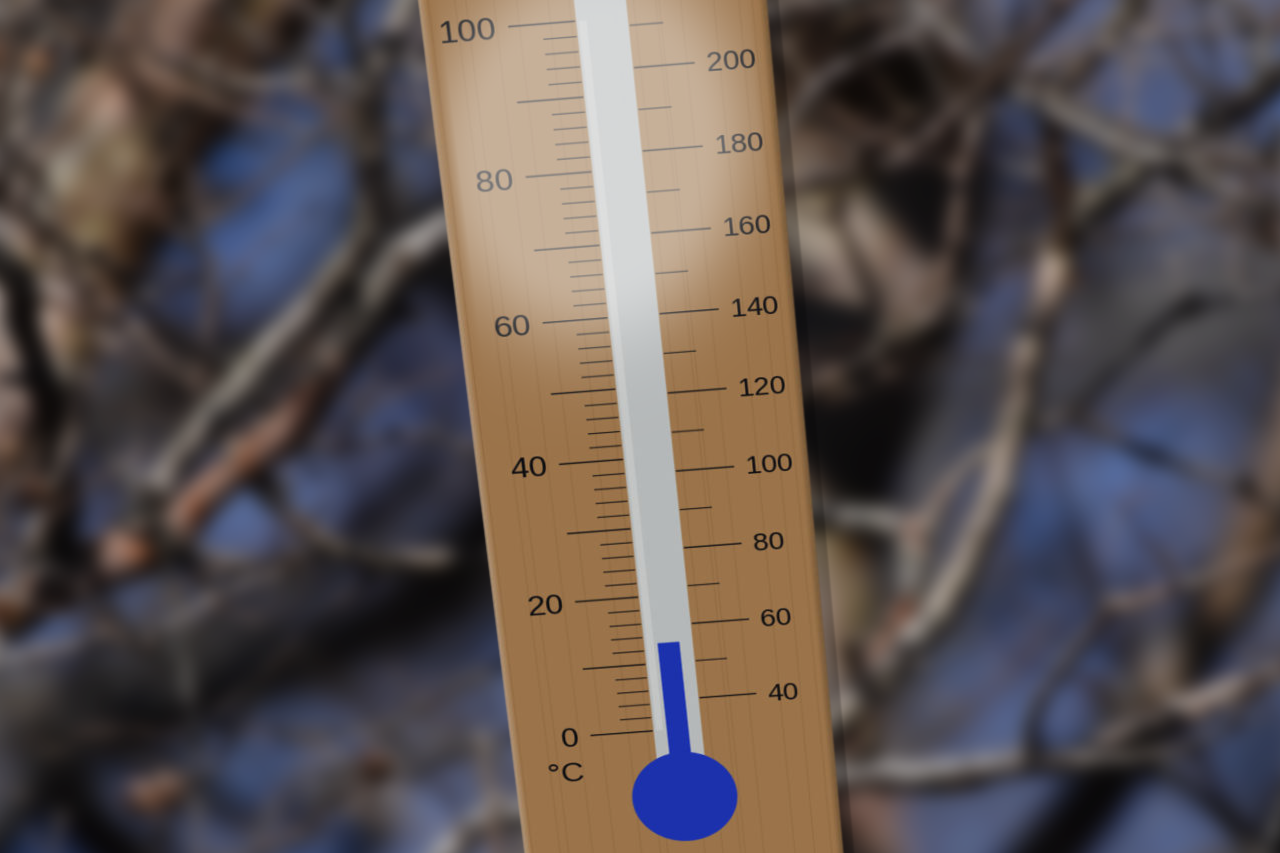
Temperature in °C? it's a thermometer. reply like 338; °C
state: 13; °C
